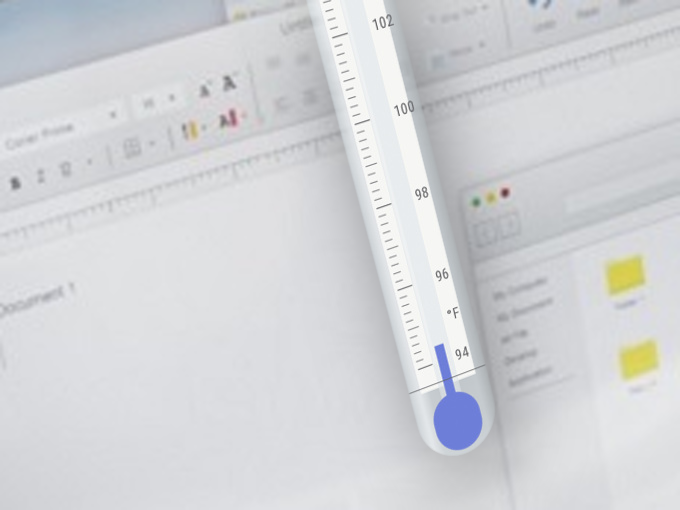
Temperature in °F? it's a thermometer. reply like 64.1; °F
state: 94.4; °F
